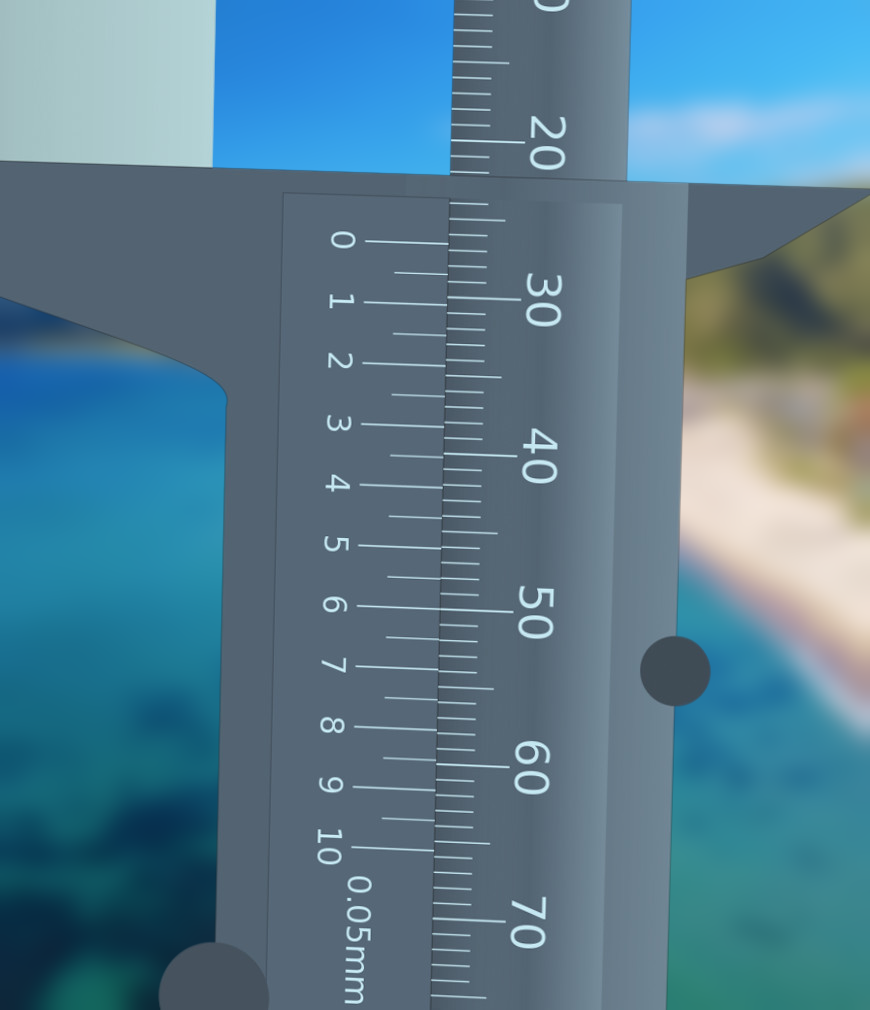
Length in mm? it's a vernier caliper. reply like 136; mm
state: 26.6; mm
